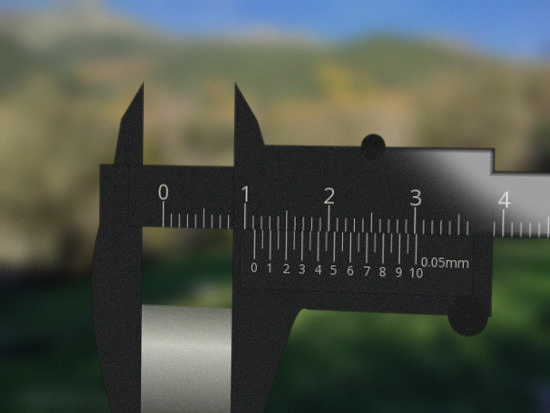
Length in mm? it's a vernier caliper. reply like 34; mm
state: 11.2; mm
